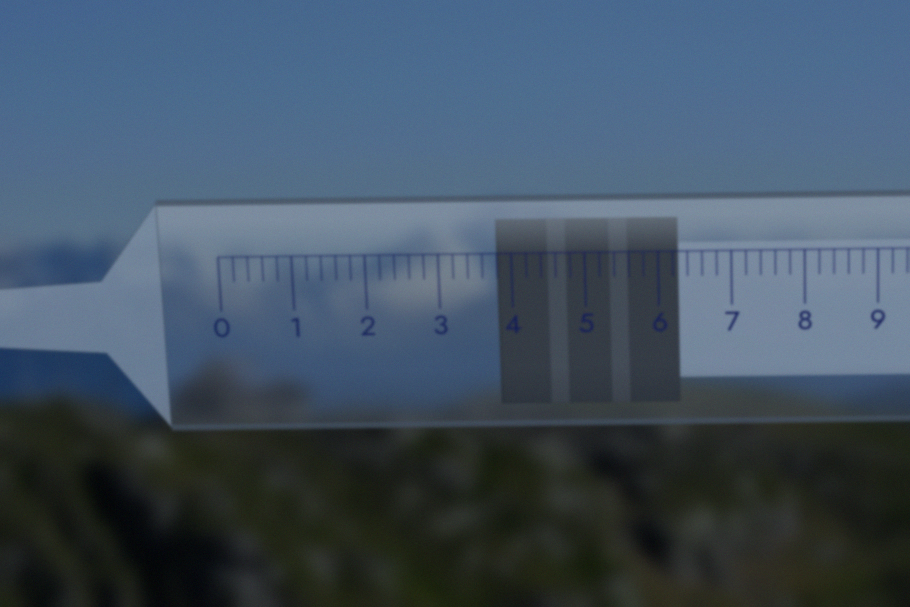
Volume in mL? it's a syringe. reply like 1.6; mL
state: 3.8; mL
